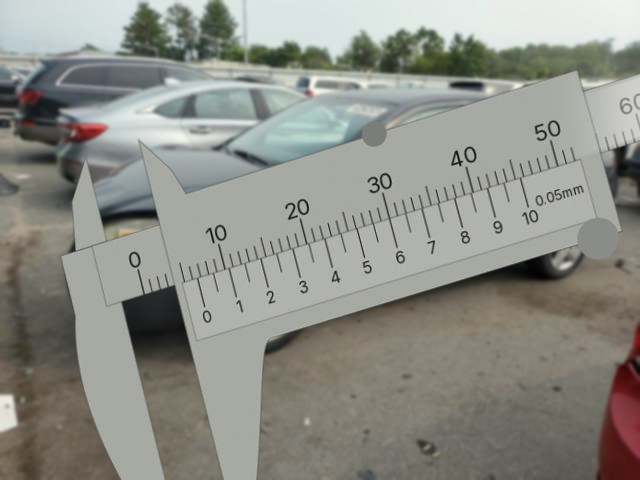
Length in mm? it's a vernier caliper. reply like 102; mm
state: 6.6; mm
